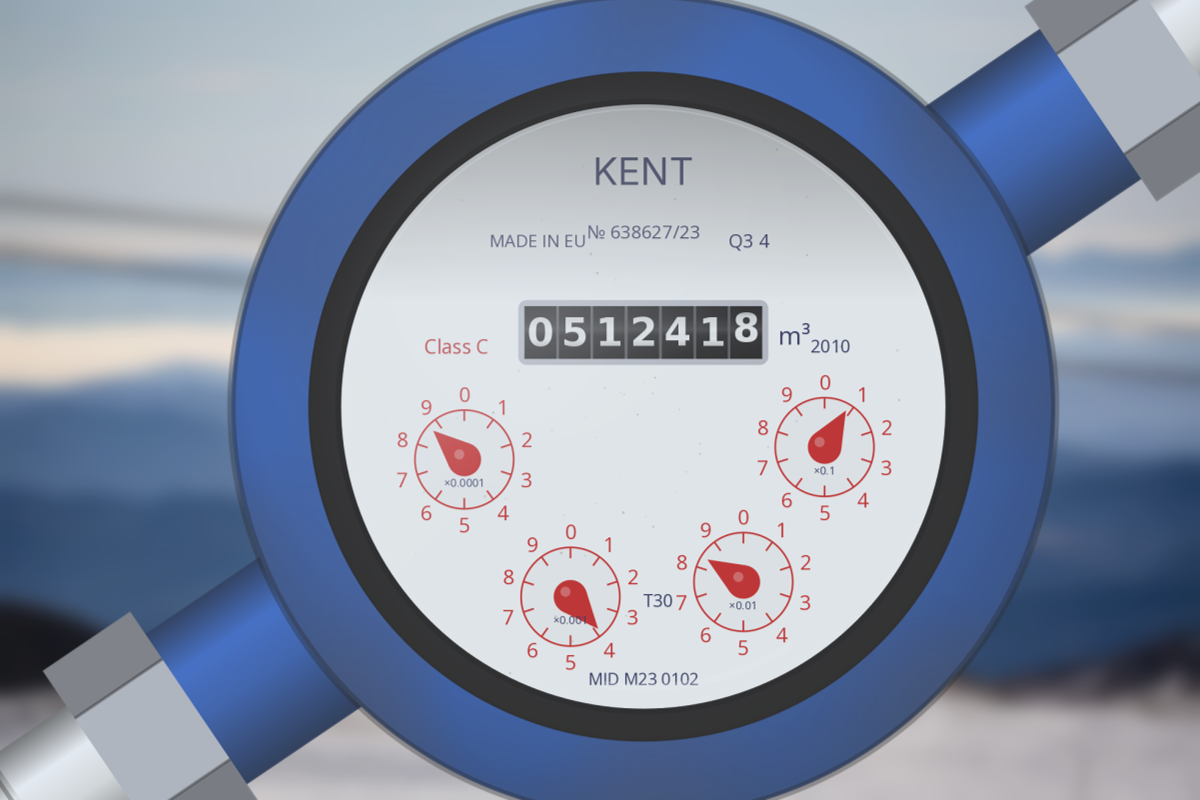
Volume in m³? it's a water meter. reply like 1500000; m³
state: 512418.0838; m³
